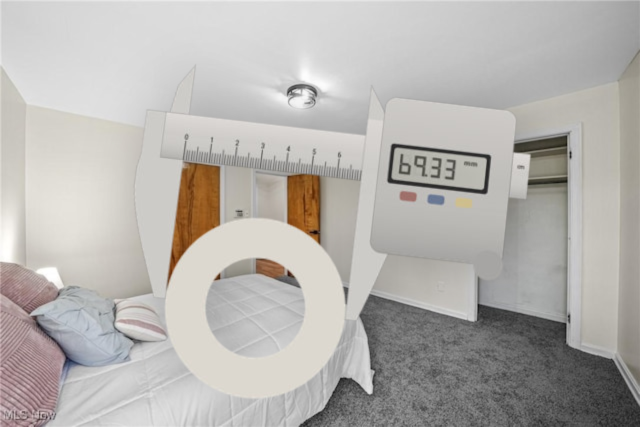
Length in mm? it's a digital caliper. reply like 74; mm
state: 69.33; mm
